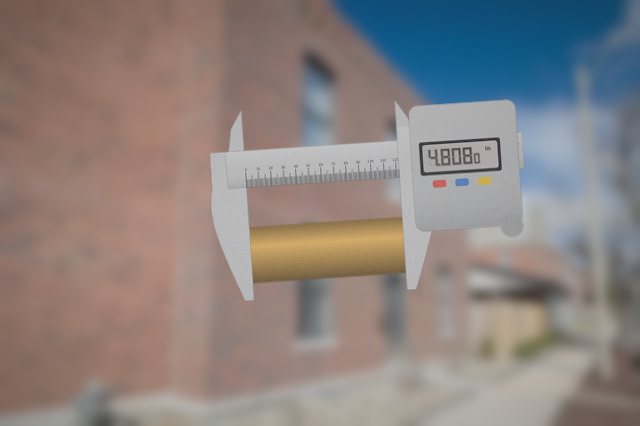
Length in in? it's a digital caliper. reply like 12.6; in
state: 4.8080; in
